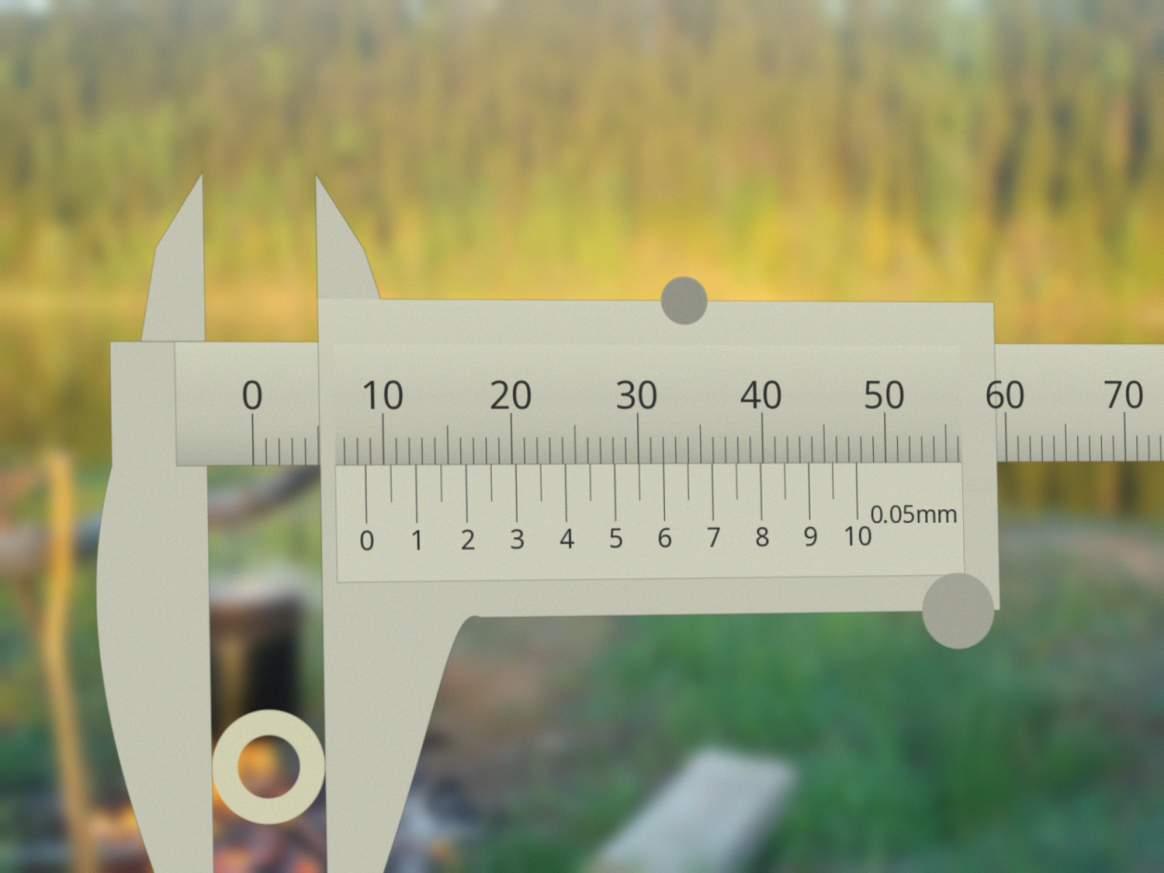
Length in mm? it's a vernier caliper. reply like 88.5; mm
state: 8.6; mm
